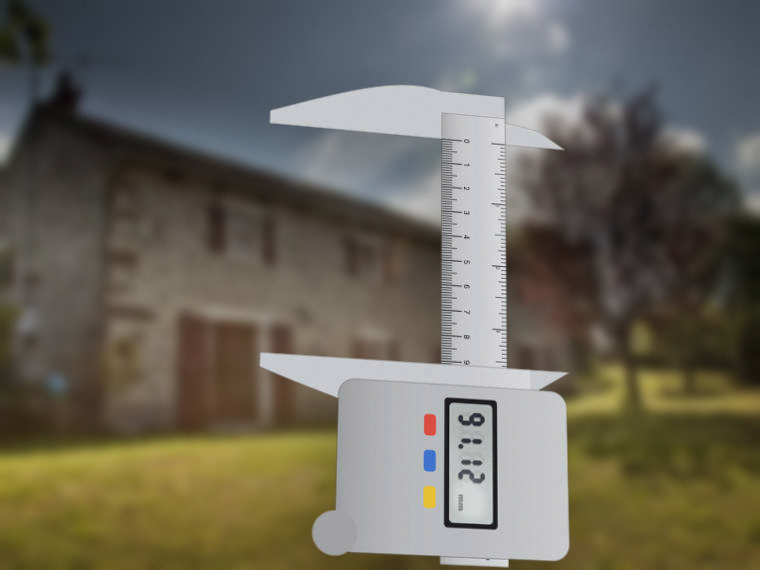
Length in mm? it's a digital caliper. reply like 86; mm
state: 91.12; mm
